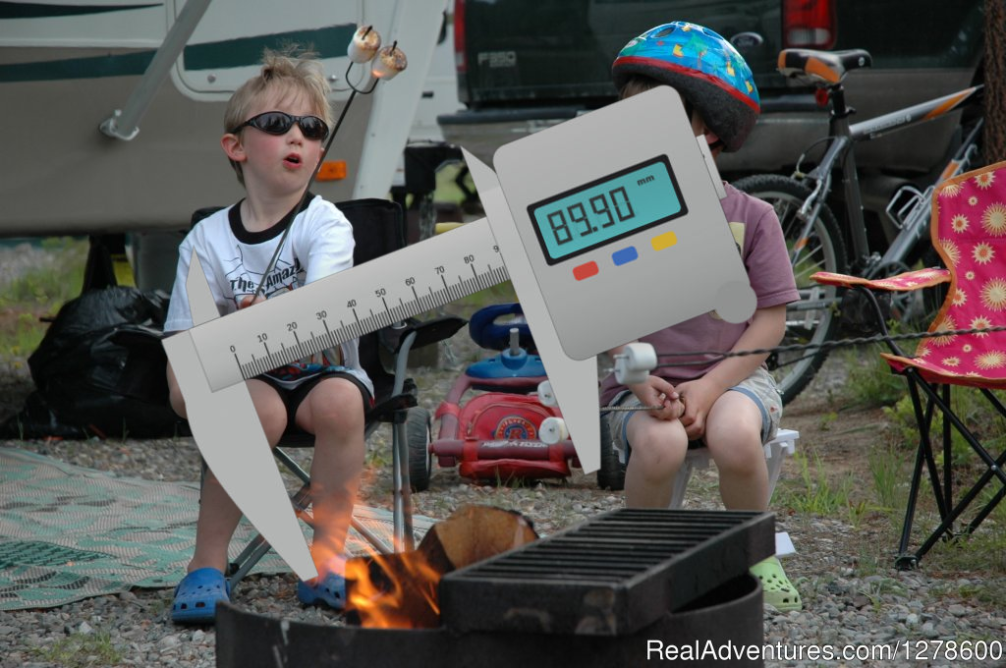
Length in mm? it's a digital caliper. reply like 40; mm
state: 89.90; mm
